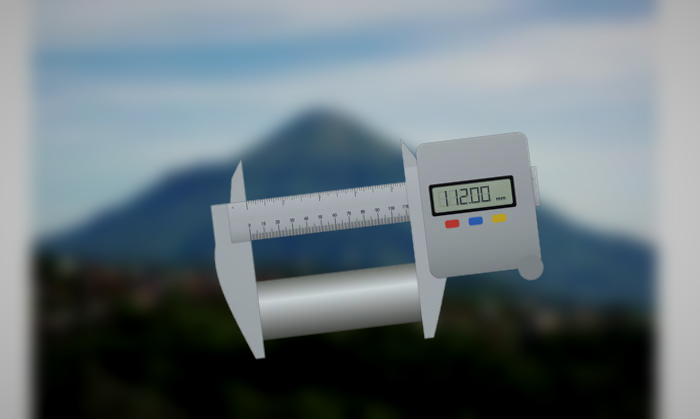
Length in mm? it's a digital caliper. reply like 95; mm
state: 112.00; mm
